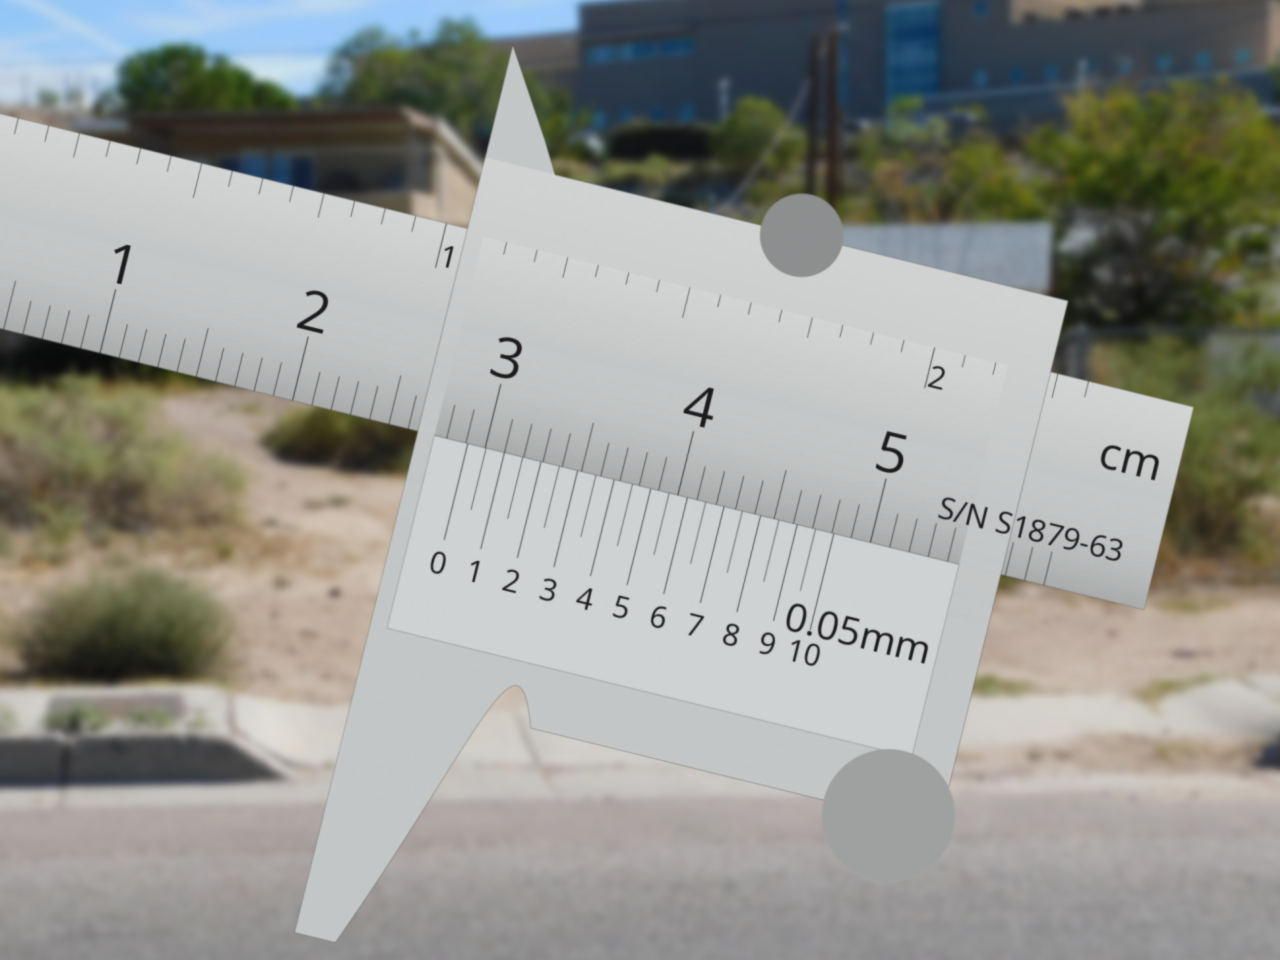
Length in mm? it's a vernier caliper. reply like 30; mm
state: 29.1; mm
